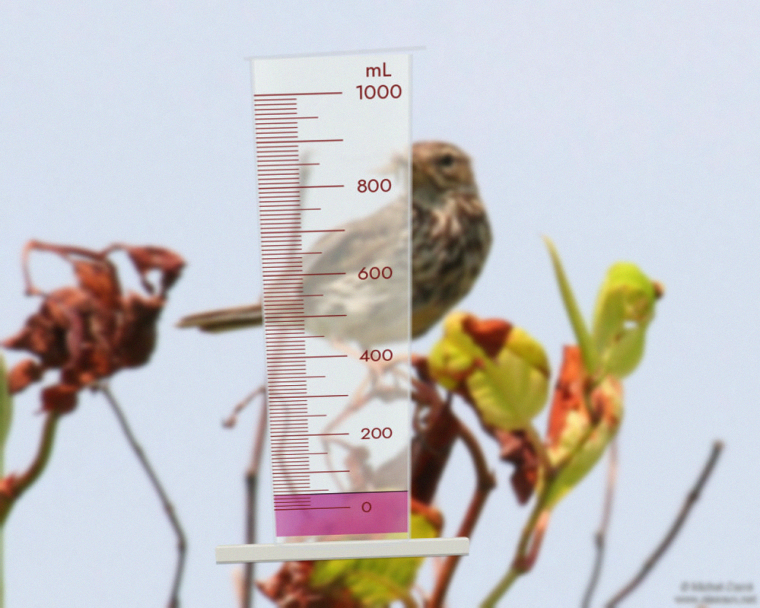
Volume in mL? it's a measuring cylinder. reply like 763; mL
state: 40; mL
